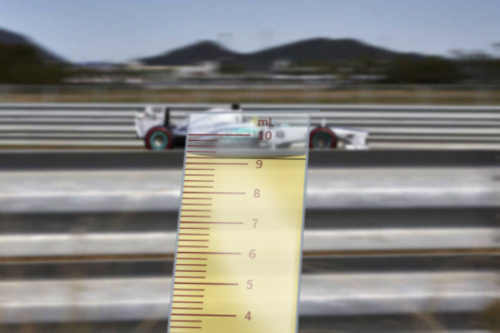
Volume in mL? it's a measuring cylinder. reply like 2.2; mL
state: 9.2; mL
